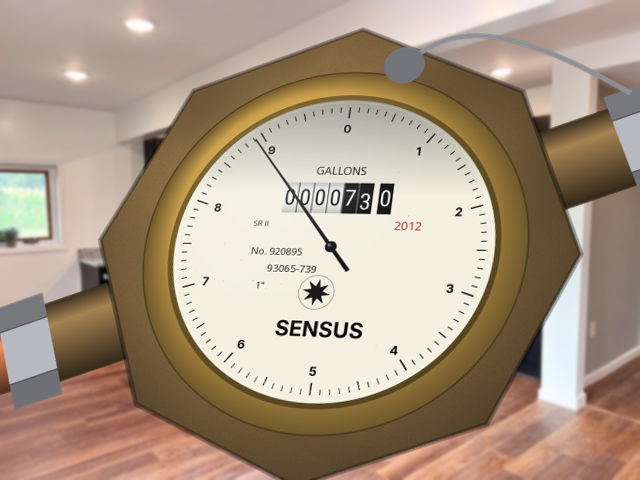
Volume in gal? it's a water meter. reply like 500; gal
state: 728.9; gal
